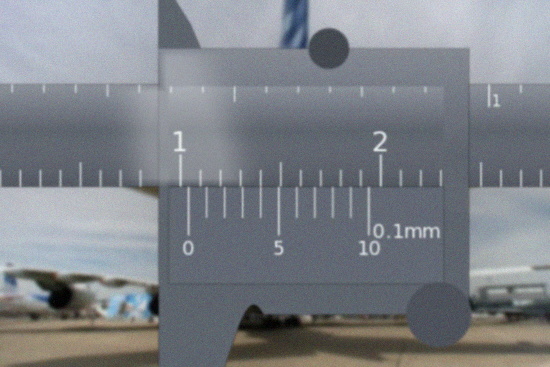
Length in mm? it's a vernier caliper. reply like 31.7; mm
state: 10.4; mm
